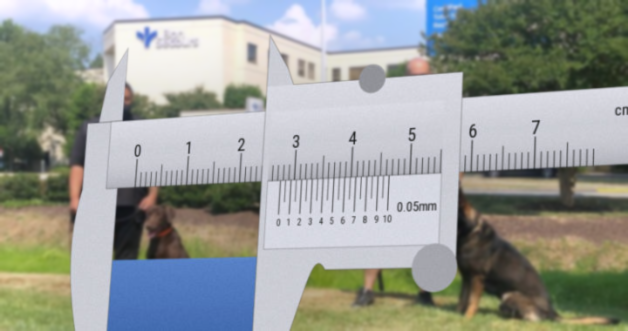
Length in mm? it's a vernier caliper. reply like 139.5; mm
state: 27.5; mm
